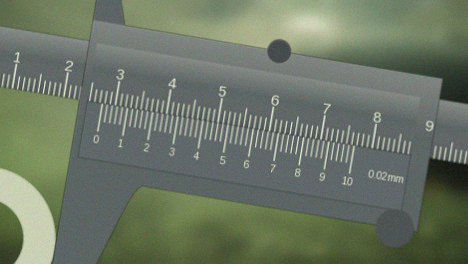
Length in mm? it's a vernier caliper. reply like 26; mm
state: 27.5; mm
